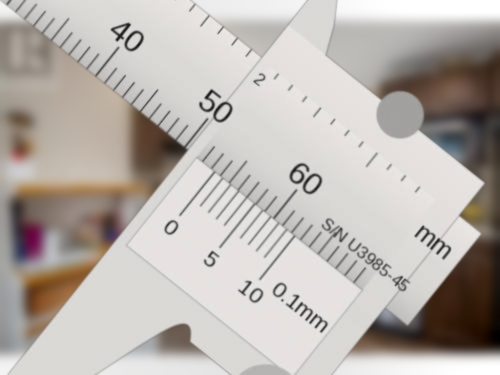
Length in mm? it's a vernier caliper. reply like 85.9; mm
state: 53.4; mm
